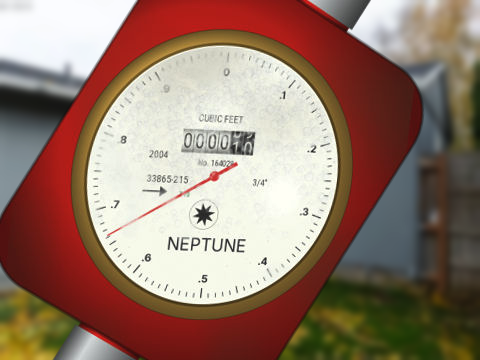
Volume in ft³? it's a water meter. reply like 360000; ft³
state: 9.66; ft³
